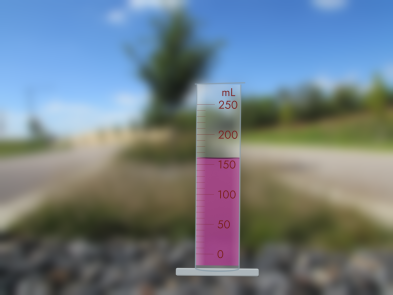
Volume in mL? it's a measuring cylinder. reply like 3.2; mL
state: 160; mL
